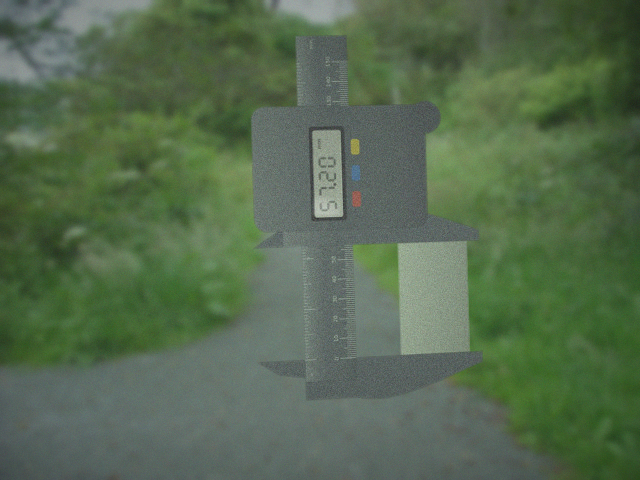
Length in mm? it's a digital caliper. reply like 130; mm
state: 57.20; mm
